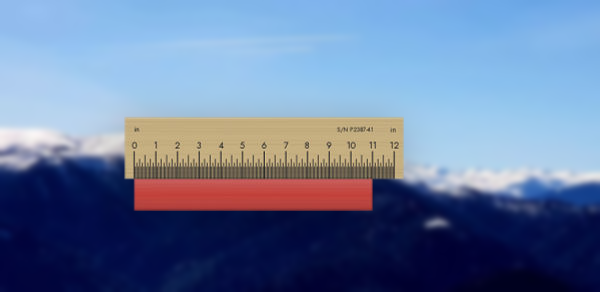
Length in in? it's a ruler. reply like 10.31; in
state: 11; in
